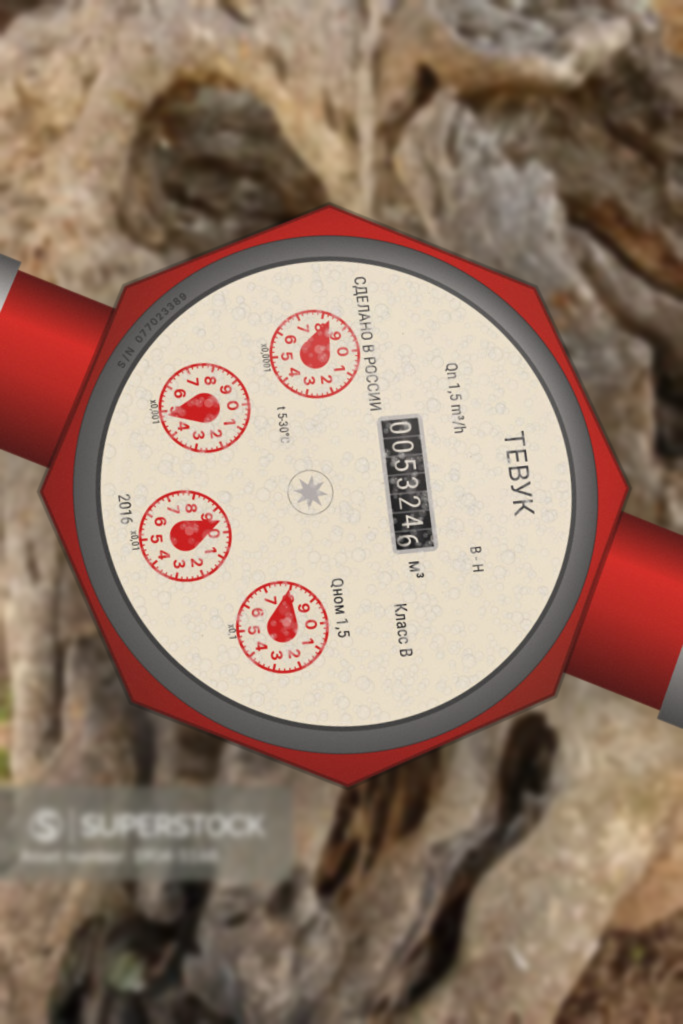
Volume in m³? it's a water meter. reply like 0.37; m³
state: 53245.7948; m³
